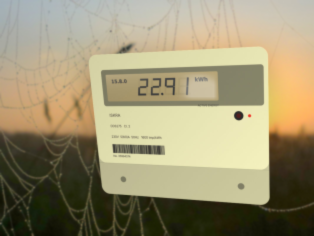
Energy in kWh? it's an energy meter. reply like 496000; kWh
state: 22.91; kWh
